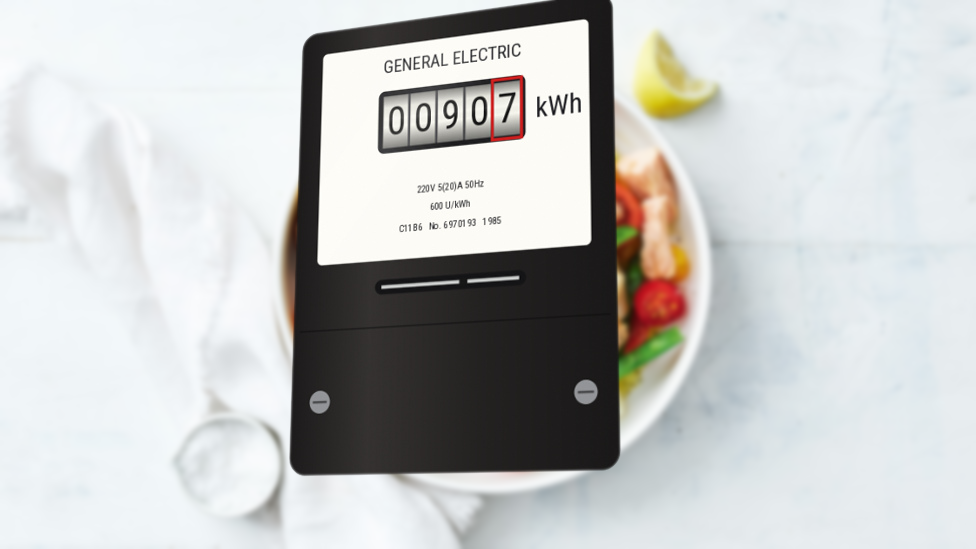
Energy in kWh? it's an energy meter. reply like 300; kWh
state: 90.7; kWh
